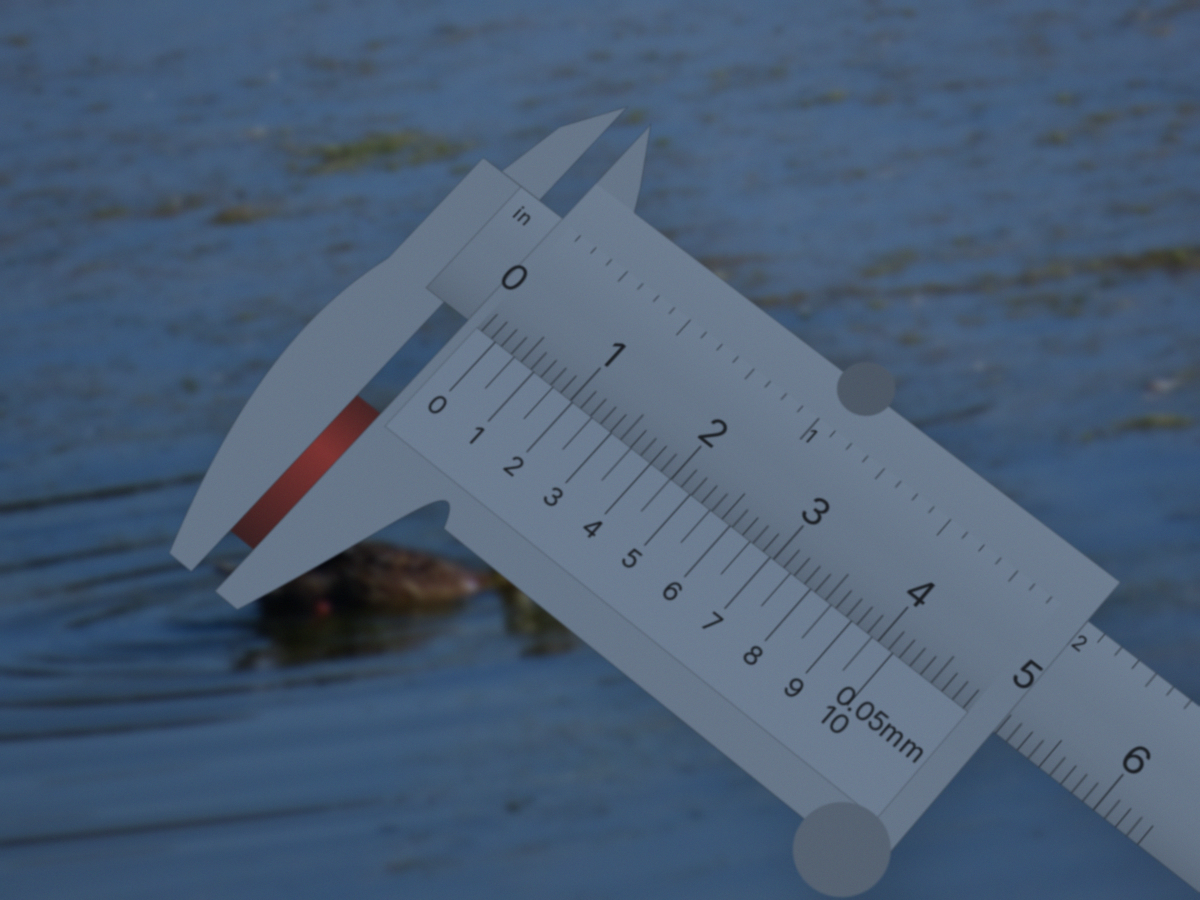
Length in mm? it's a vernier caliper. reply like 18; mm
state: 2.4; mm
